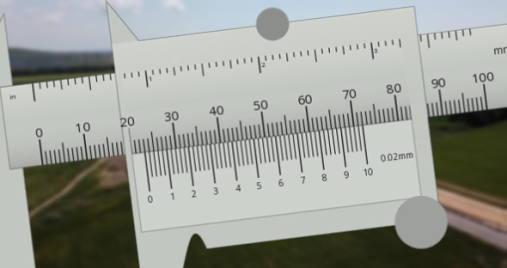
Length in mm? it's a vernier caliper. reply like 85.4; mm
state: 23.0; mm
